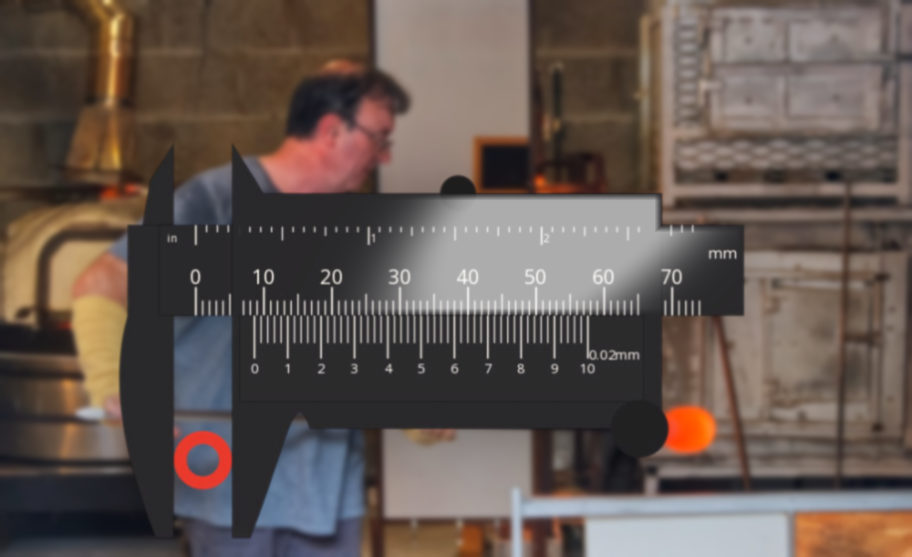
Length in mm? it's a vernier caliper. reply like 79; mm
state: 8.6; mm
